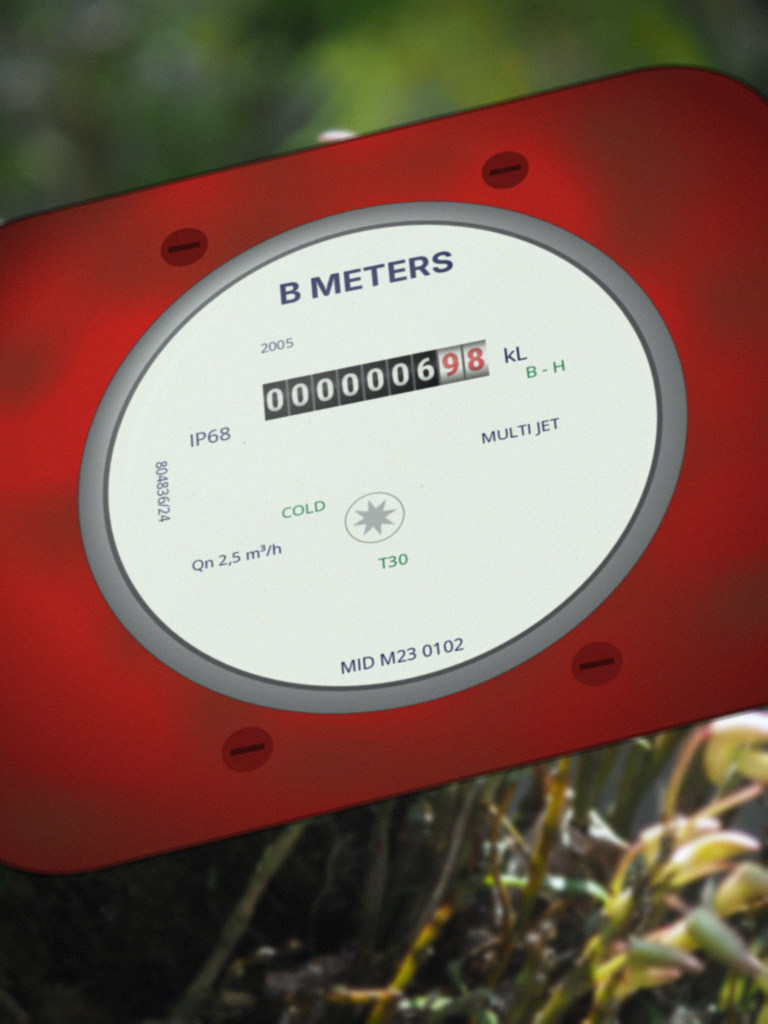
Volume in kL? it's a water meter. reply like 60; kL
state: 6.98; kL
